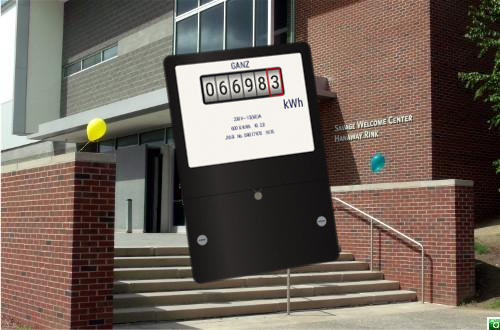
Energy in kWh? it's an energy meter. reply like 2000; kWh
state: 6698.3; kWh
